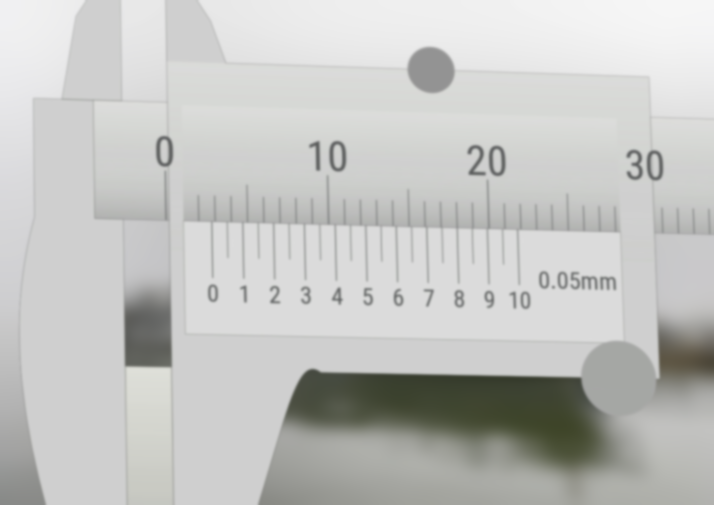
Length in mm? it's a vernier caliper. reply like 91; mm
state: 2.8; mm
